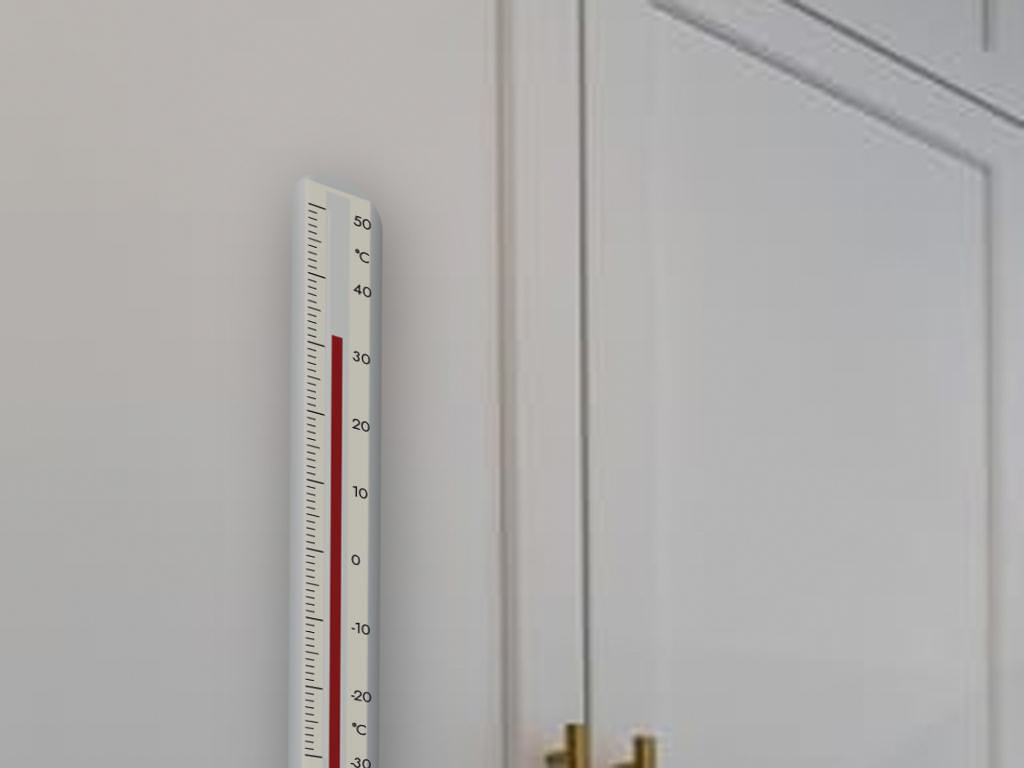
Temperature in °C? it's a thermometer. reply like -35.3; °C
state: 32; °C
